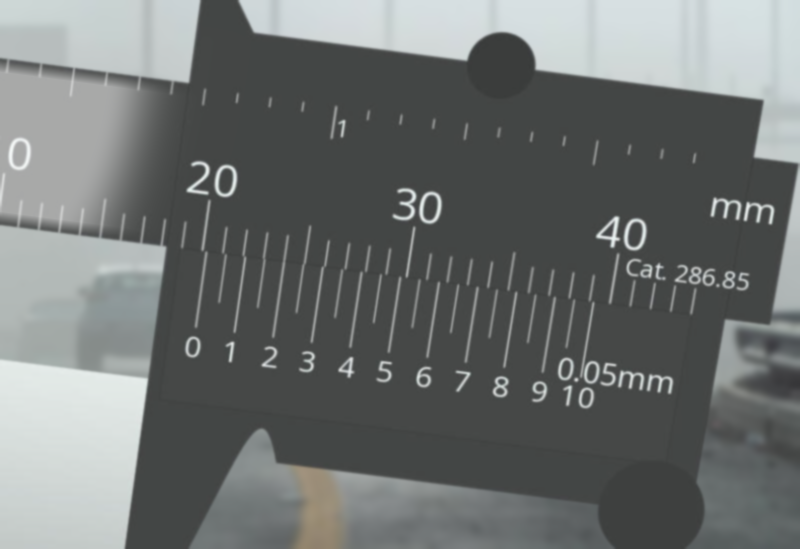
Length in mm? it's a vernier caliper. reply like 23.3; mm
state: 20.2; mm
